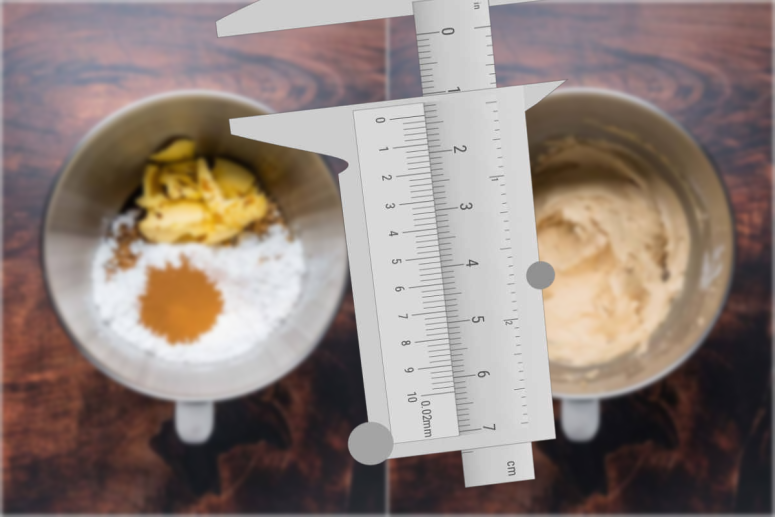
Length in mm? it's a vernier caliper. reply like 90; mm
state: 13.6; mm
